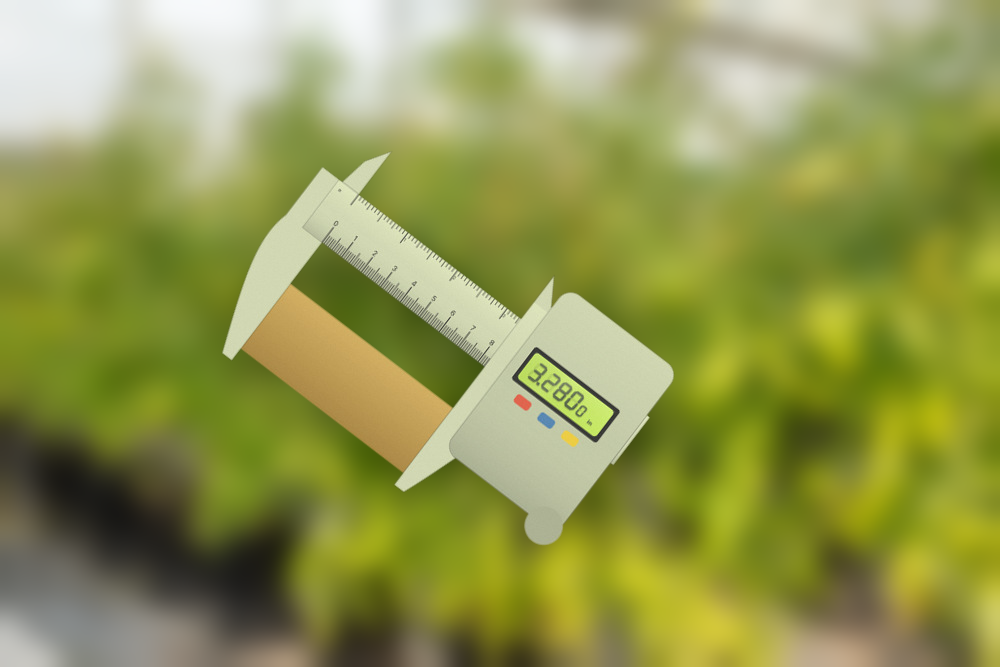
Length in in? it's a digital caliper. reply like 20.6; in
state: 3.2800; in
